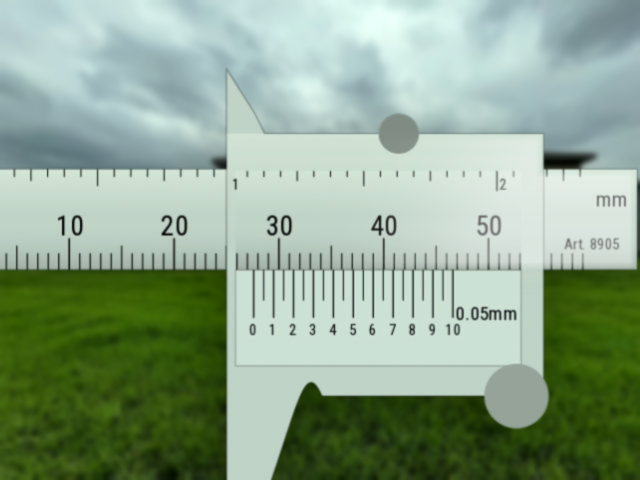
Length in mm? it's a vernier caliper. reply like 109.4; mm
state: 27.6; mm
